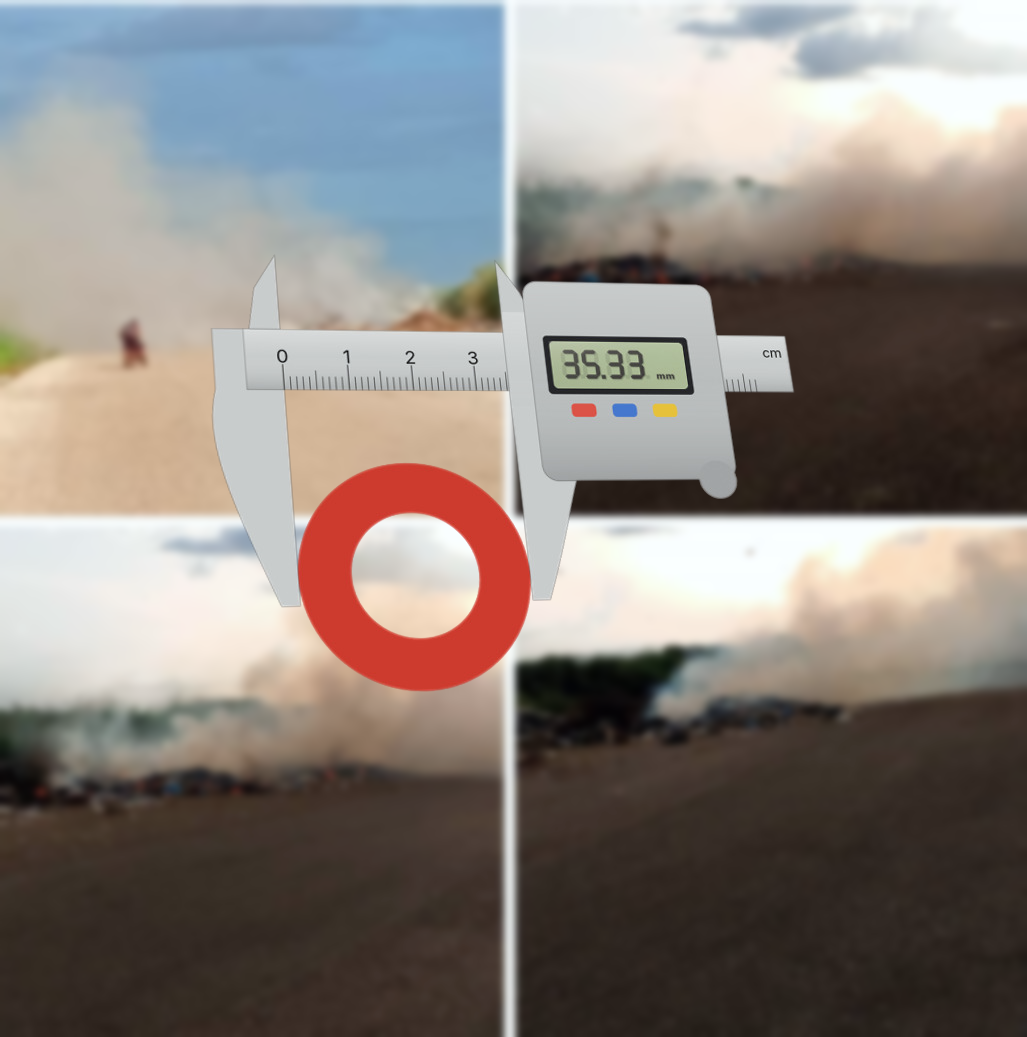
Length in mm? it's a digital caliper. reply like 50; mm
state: 35.33; mm
